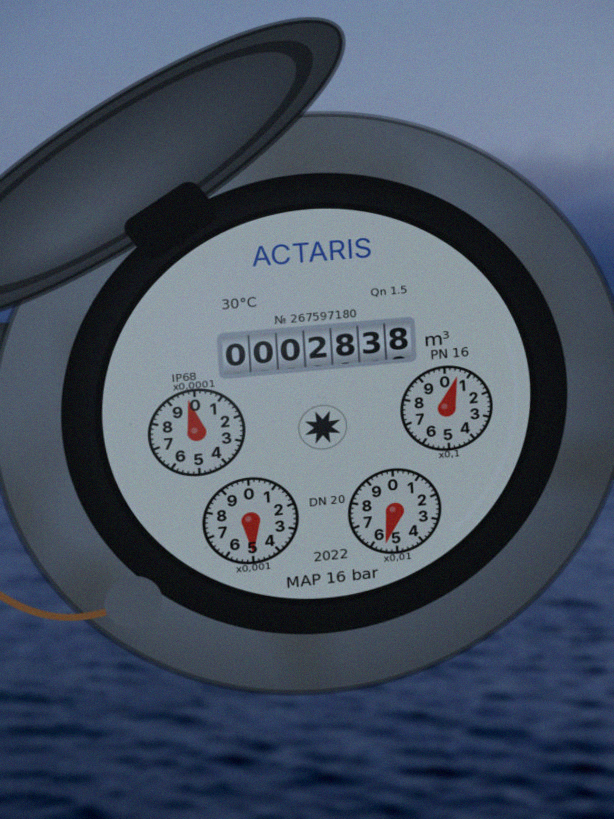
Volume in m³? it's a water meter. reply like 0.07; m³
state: 2838.0549; m³
